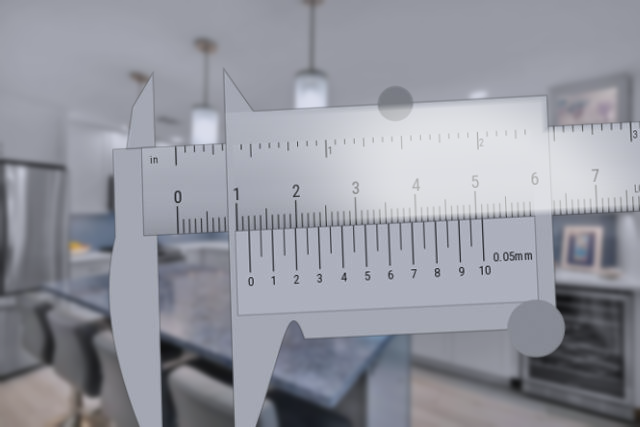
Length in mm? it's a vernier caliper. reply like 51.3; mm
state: 12.0; mm
